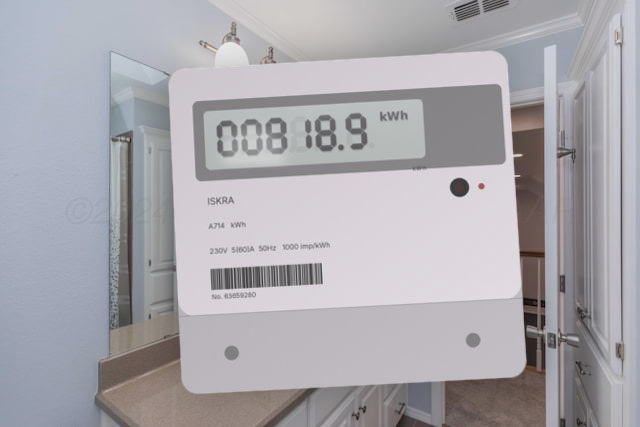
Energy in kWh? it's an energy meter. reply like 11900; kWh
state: 818.9; kWh
